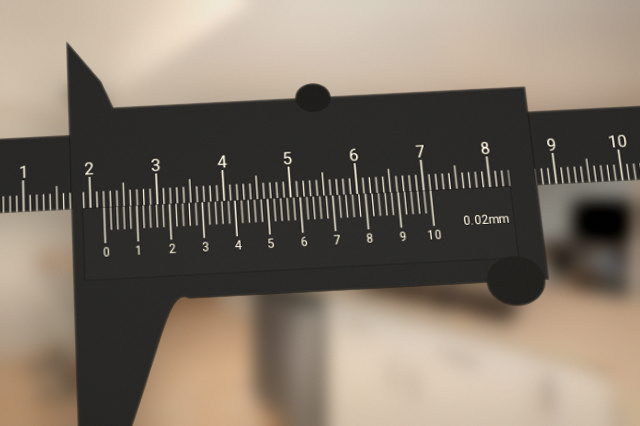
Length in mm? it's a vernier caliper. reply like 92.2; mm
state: 22.0; mm
